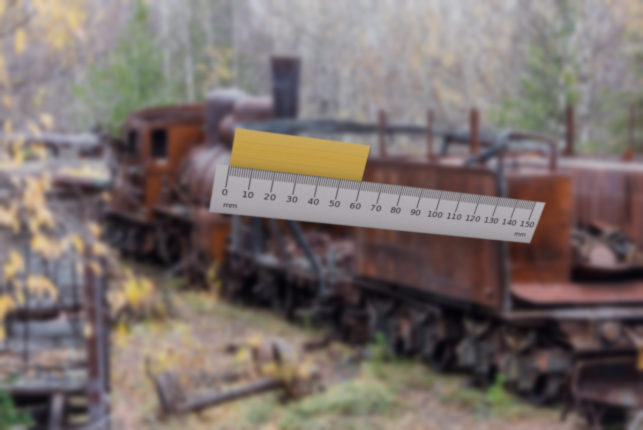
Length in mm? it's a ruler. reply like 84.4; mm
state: 60; mm
